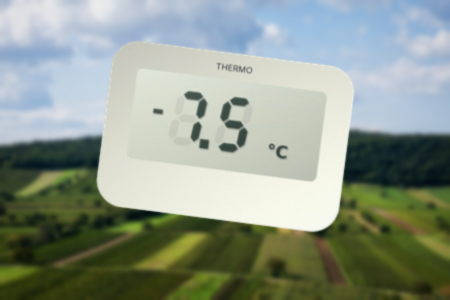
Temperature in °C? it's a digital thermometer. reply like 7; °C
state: -7.5; °C
